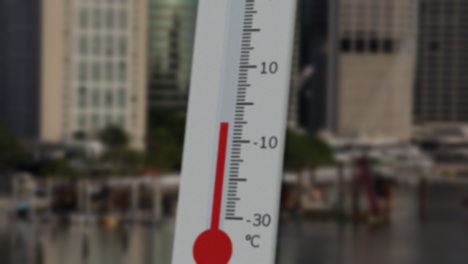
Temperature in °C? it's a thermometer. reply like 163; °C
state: -5; °C
